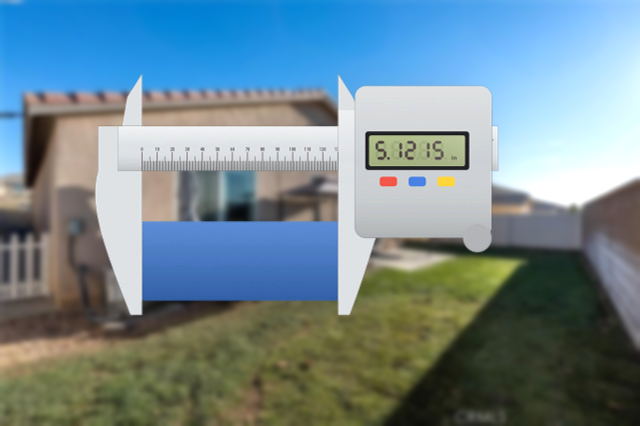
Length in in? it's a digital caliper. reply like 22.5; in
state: 5.1215; in
